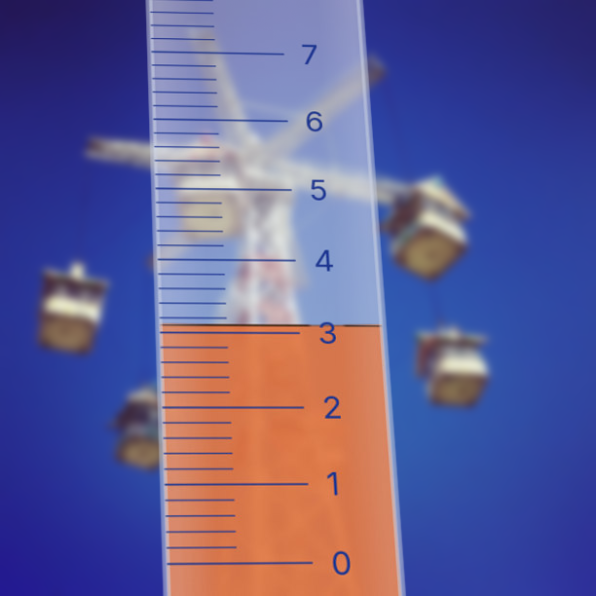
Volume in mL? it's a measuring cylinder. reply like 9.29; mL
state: 3.1; mL
